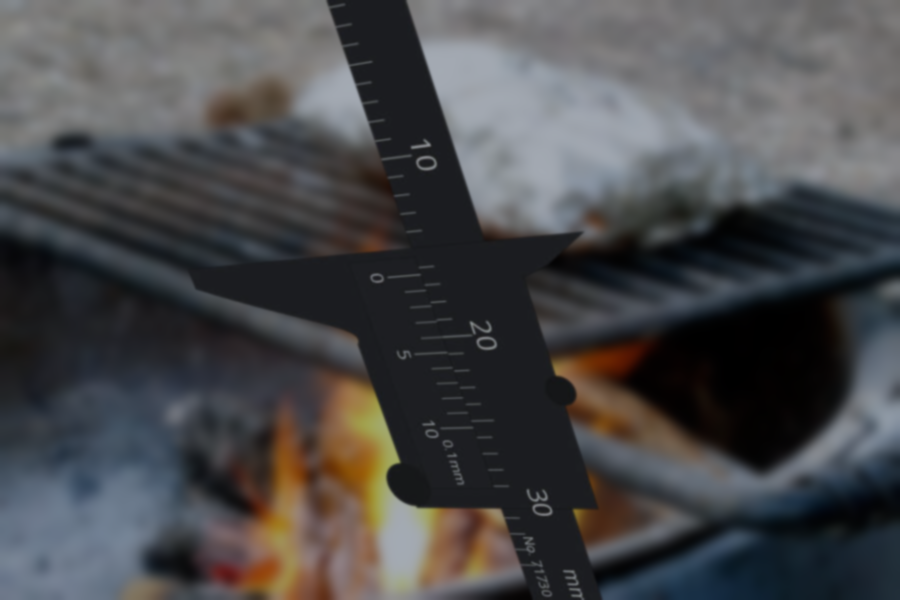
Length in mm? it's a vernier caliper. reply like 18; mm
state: 16.4; mm
